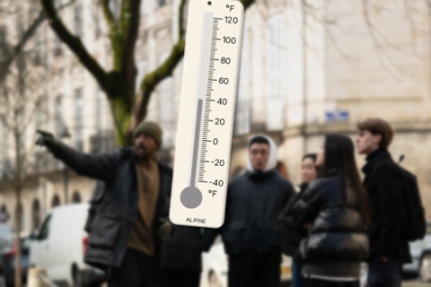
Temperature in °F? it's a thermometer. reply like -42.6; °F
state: 40; °F
